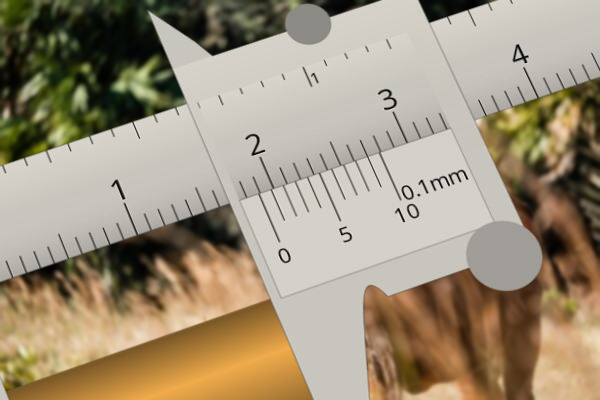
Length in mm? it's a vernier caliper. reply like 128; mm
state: 18.9; mm
